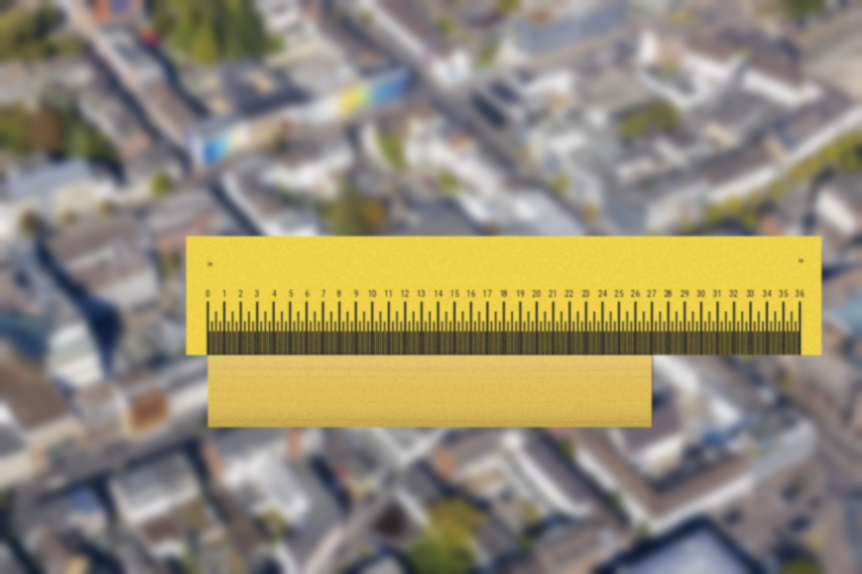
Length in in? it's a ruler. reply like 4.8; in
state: 27; in
